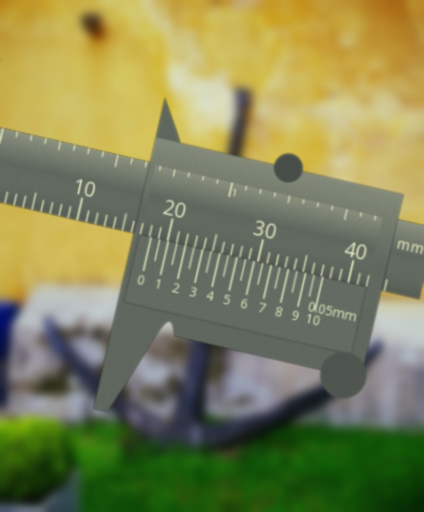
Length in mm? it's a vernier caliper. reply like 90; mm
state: 18.2; mm
